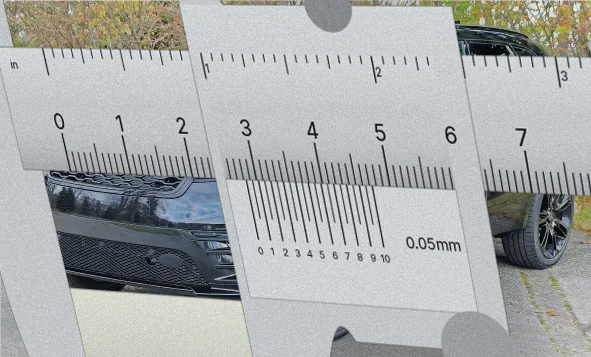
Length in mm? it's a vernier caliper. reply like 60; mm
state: 28.4; mm
